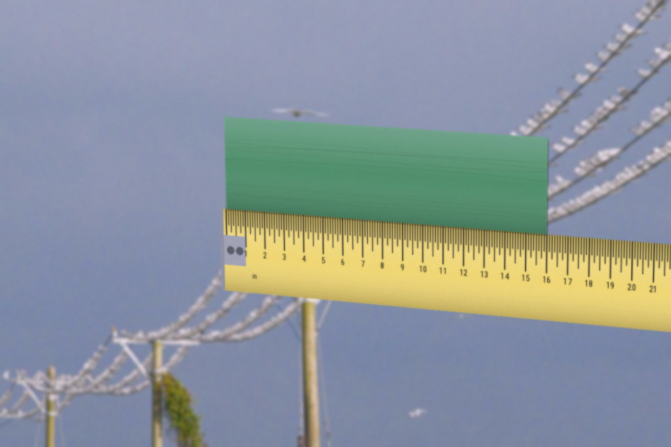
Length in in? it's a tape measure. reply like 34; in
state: 16; in
